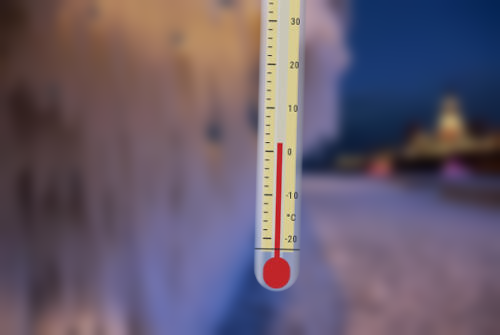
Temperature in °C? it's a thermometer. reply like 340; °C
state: 2; °C
